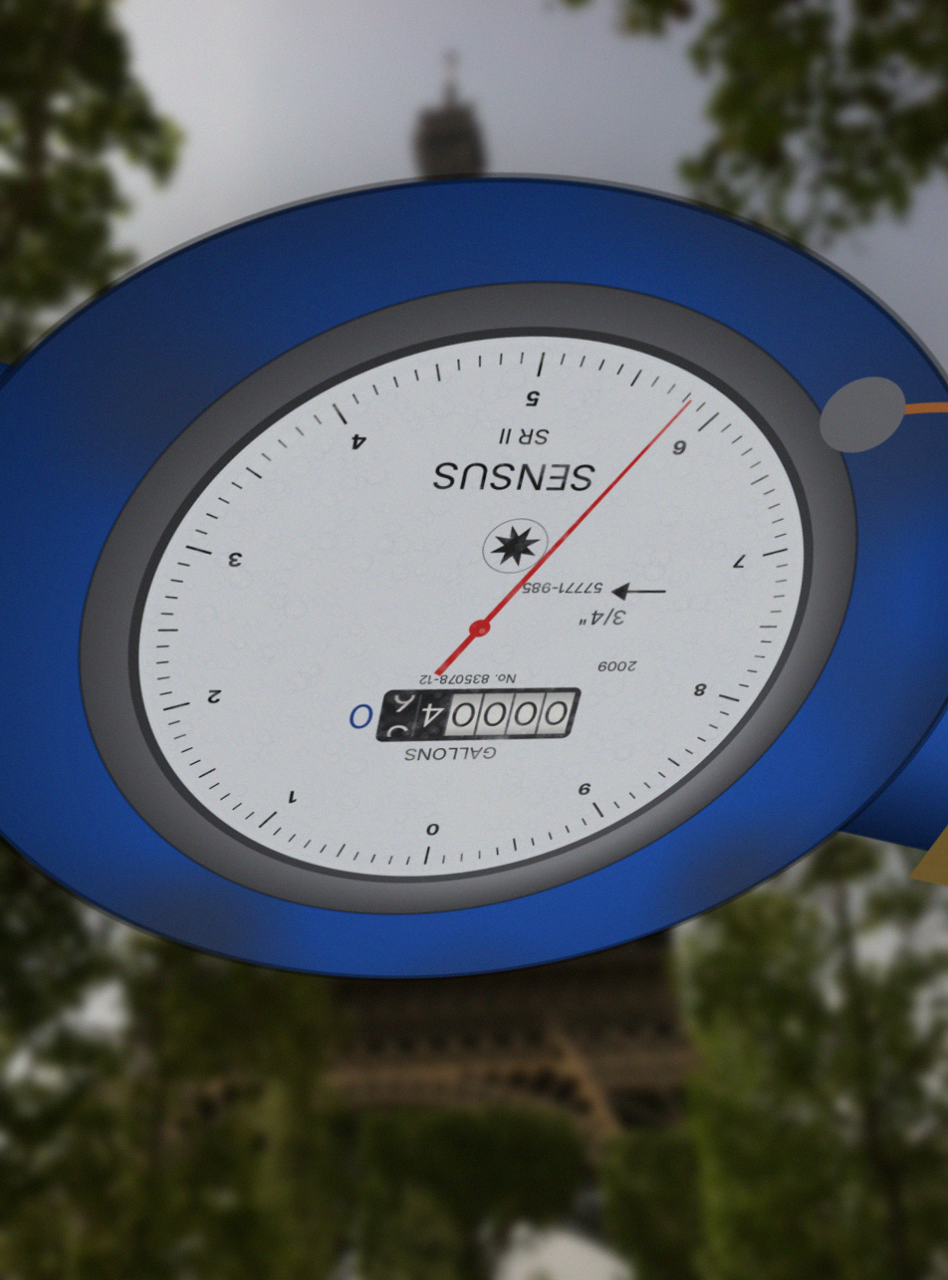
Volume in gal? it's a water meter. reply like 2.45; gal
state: 455.8; gal
